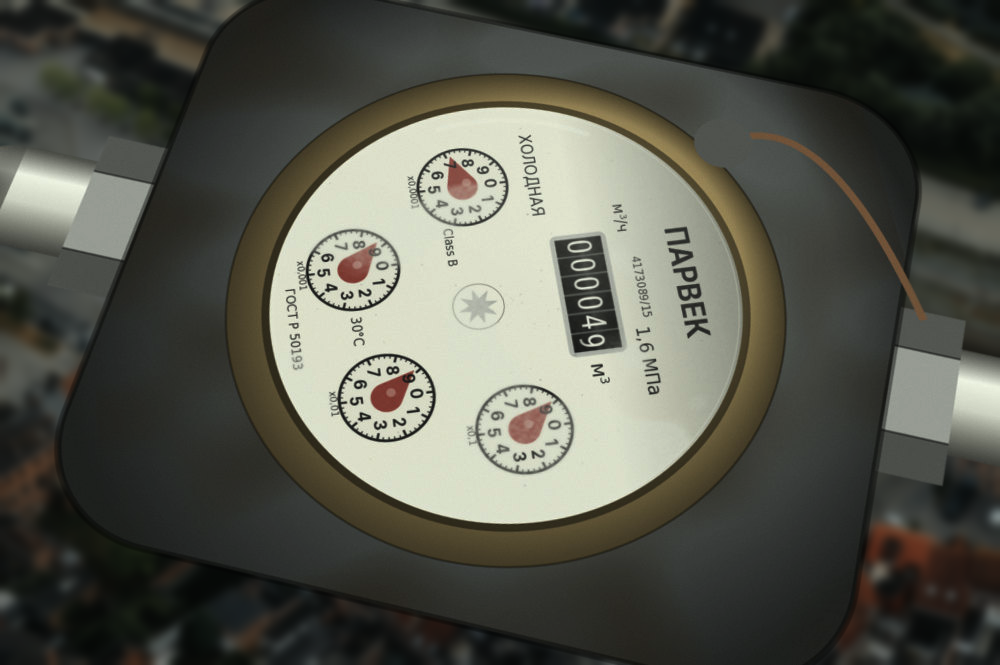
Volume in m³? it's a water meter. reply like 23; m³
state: 48.8887; m³
